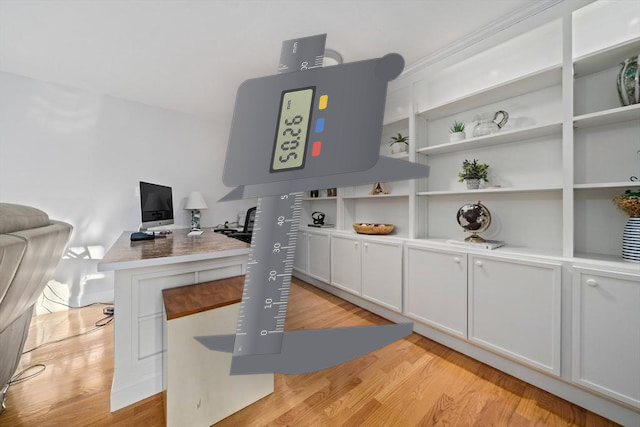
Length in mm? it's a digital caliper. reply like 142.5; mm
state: 50.26; mm
